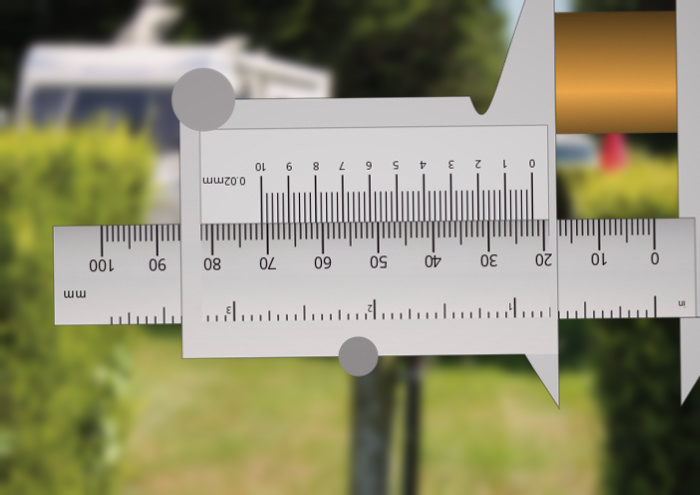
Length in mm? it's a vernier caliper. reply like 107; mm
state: 22.0; mm
